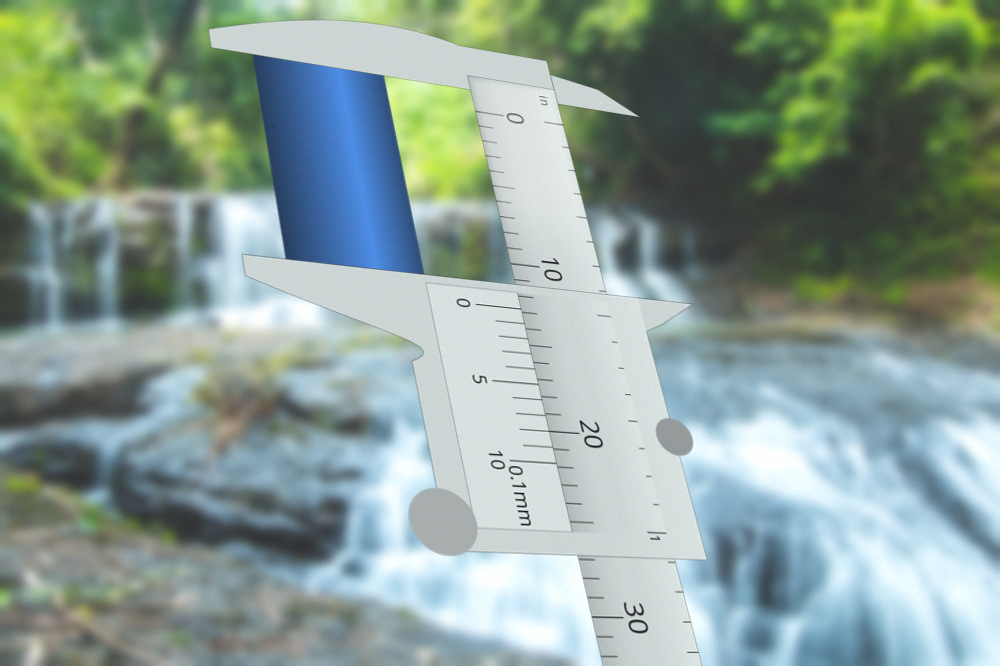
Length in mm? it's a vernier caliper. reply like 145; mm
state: 12.8; mm
